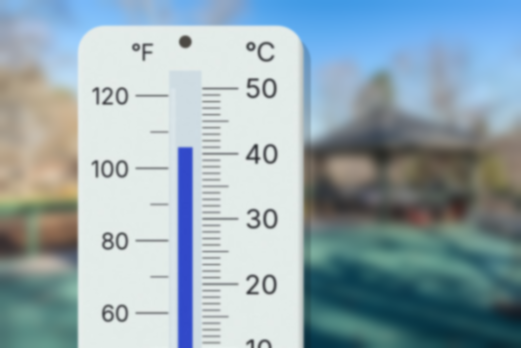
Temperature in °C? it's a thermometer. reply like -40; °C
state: 41; °C
